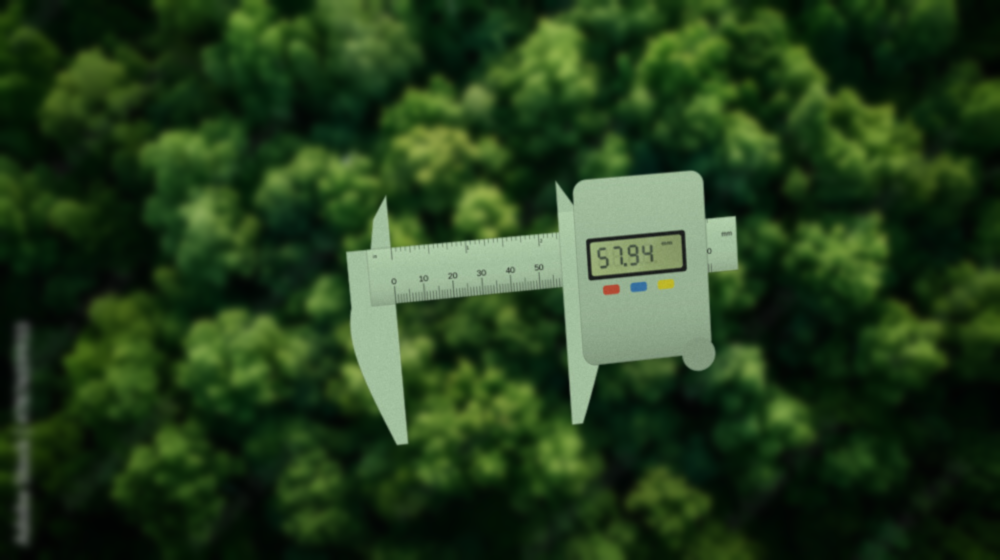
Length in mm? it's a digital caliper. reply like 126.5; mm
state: 57.94; mm
